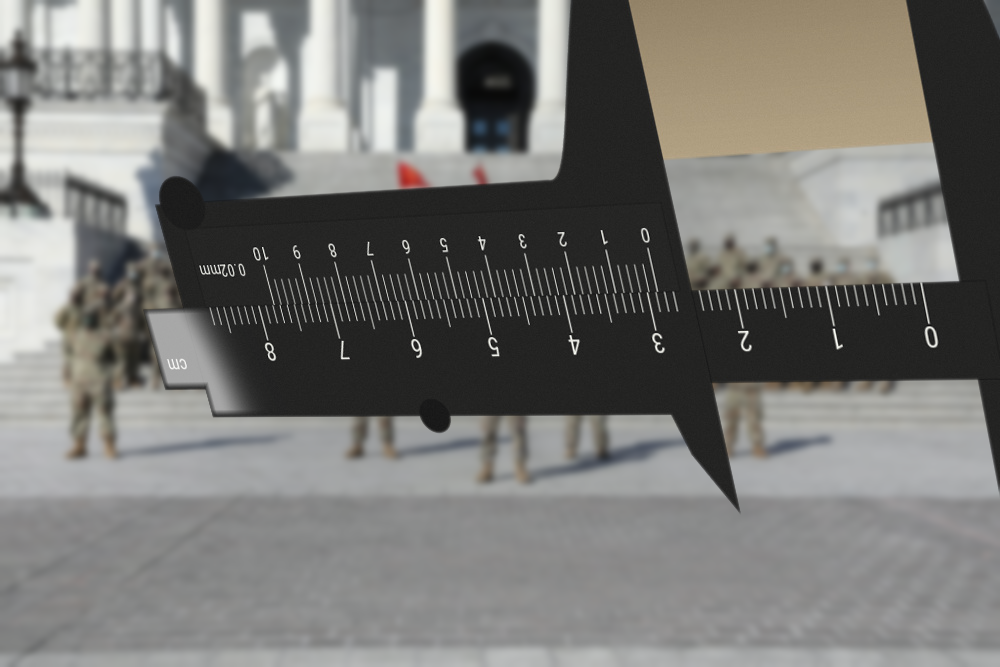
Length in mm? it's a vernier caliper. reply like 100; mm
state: 28.8; mm
